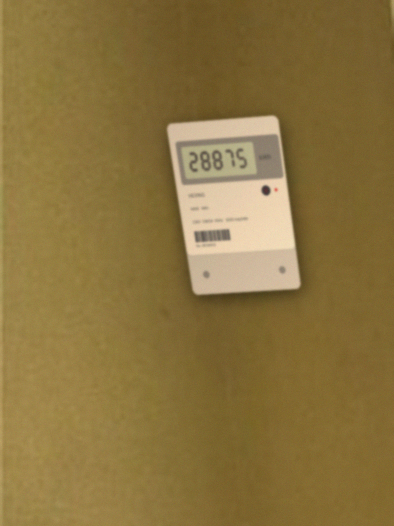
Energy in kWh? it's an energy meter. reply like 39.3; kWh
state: 28875; kWh
